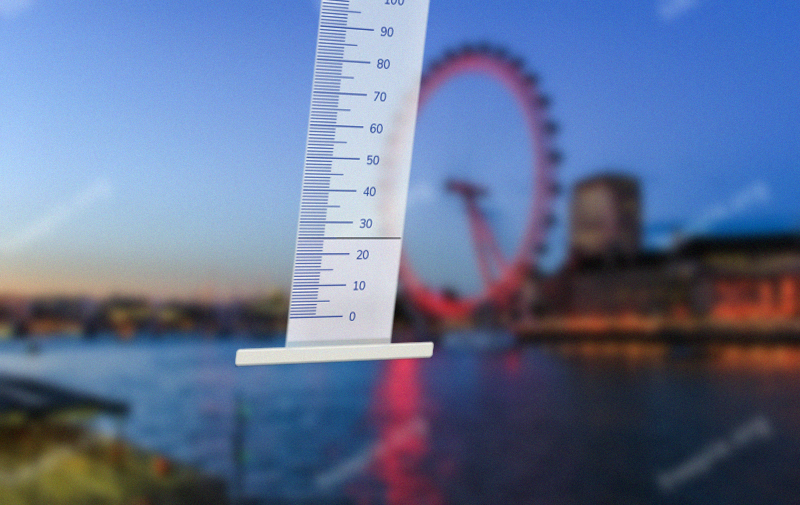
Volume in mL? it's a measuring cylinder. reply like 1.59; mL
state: 25; mL
